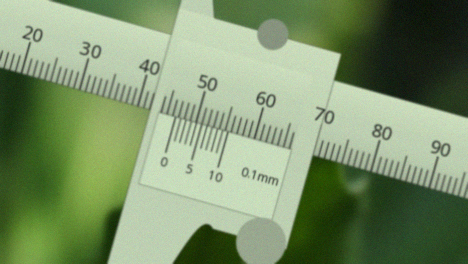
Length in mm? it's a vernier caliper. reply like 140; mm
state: 46.5; mm
